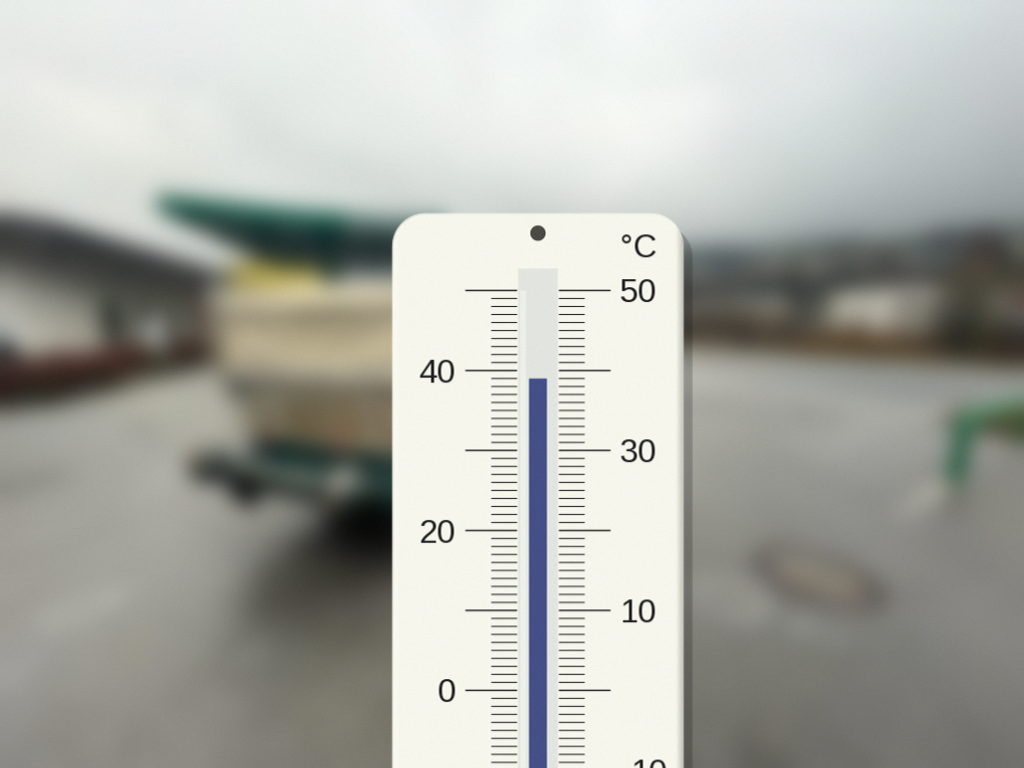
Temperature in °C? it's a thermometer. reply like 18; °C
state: 39; °C
